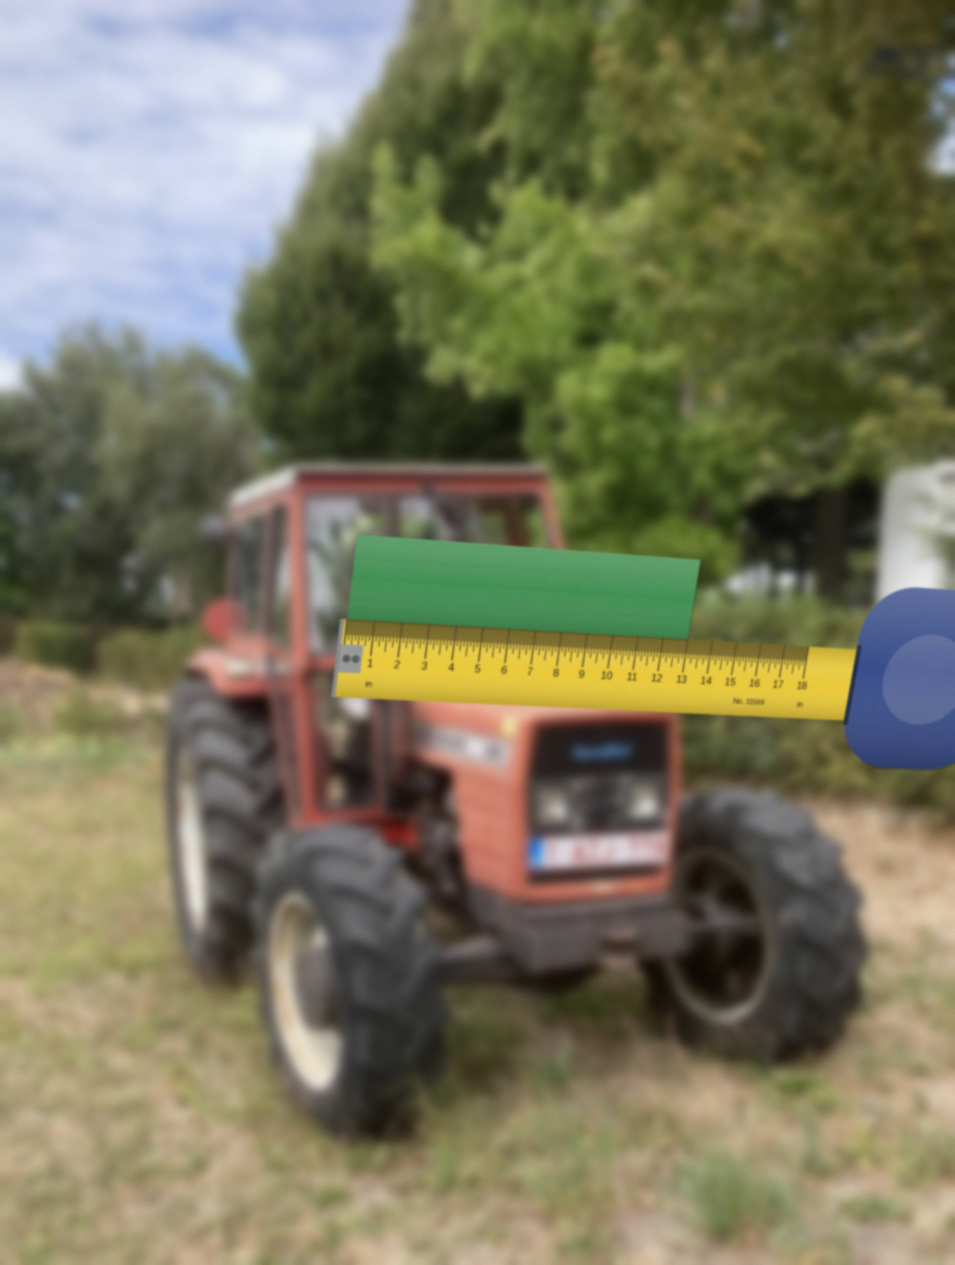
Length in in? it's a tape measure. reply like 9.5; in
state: 13; in
